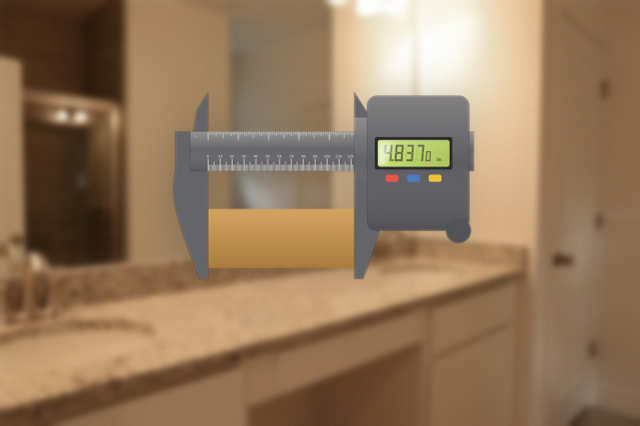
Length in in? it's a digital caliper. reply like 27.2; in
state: 4.8370; in
